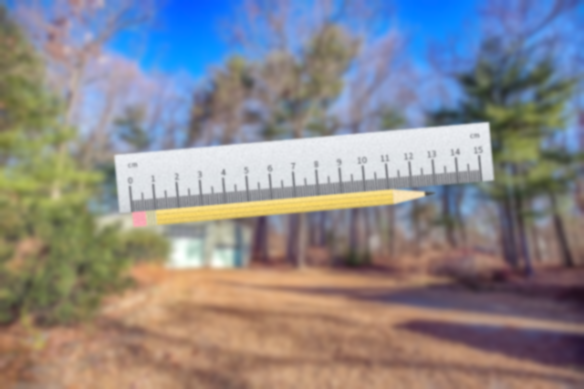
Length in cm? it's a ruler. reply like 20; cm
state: 13; cm
